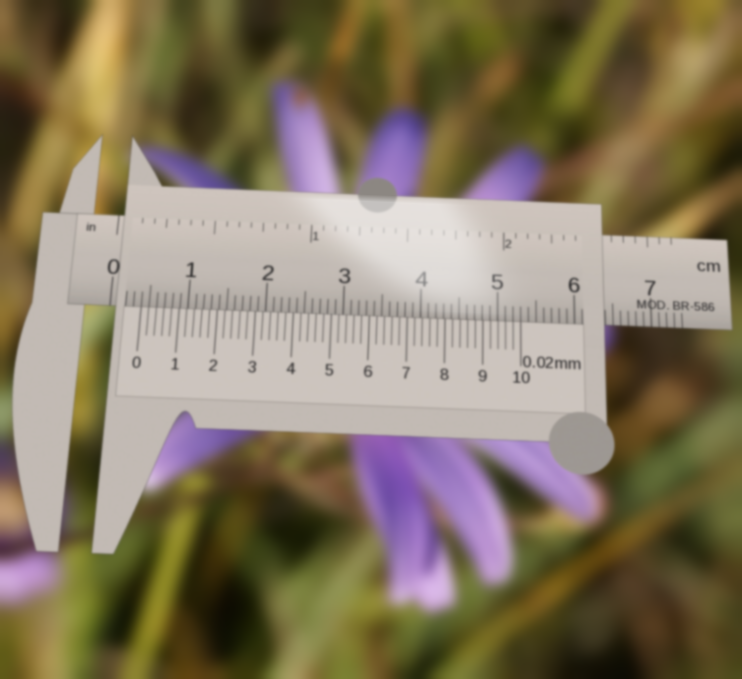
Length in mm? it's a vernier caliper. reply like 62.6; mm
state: 4.0; mm
